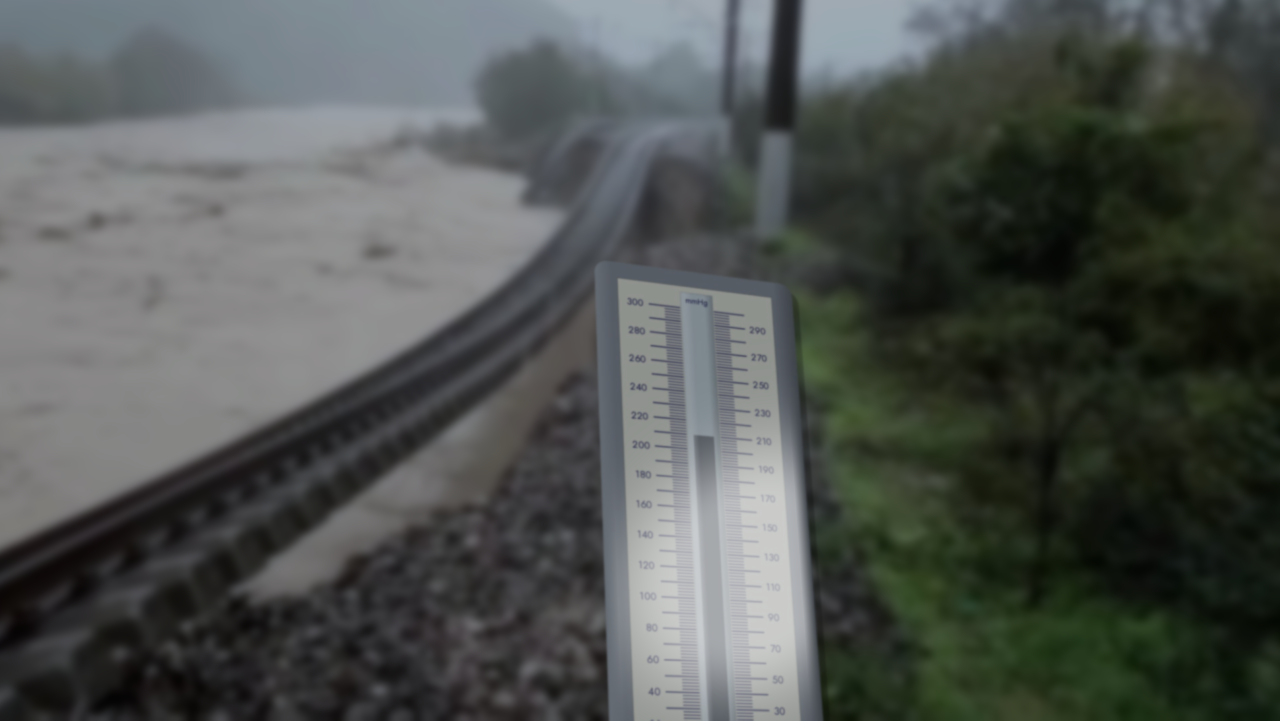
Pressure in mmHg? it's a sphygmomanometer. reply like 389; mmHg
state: 210; mmHg
